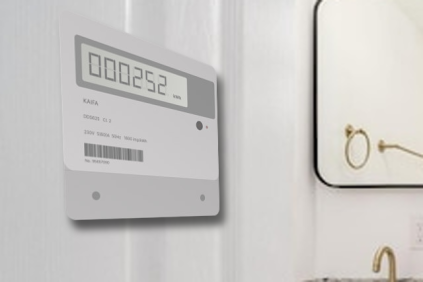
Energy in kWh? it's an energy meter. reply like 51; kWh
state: 252; kWh
